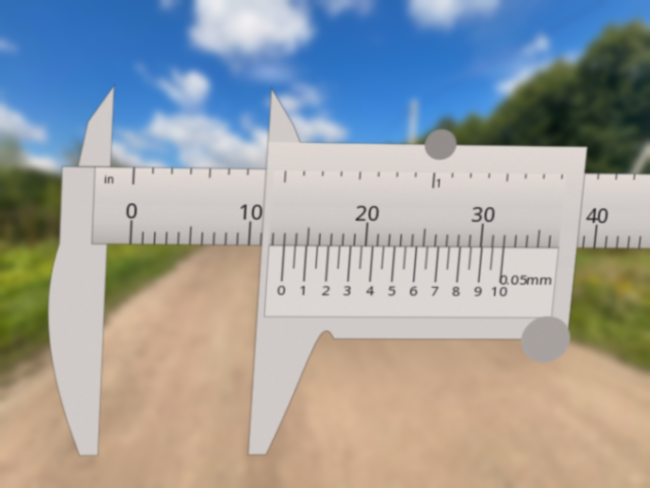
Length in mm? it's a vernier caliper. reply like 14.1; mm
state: 13.0; mm
